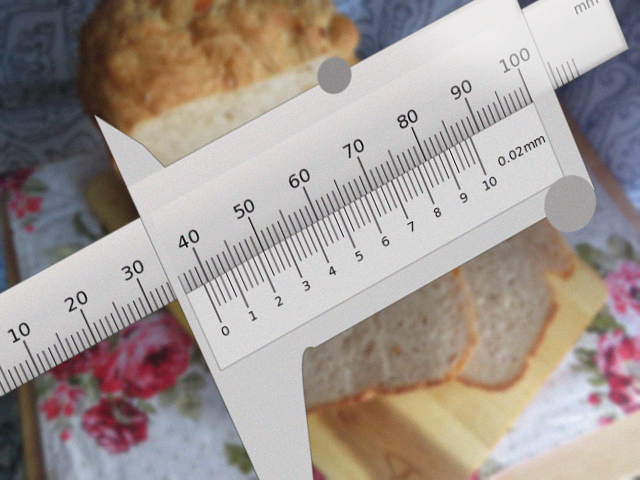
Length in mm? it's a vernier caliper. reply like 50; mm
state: 39.2; mm
